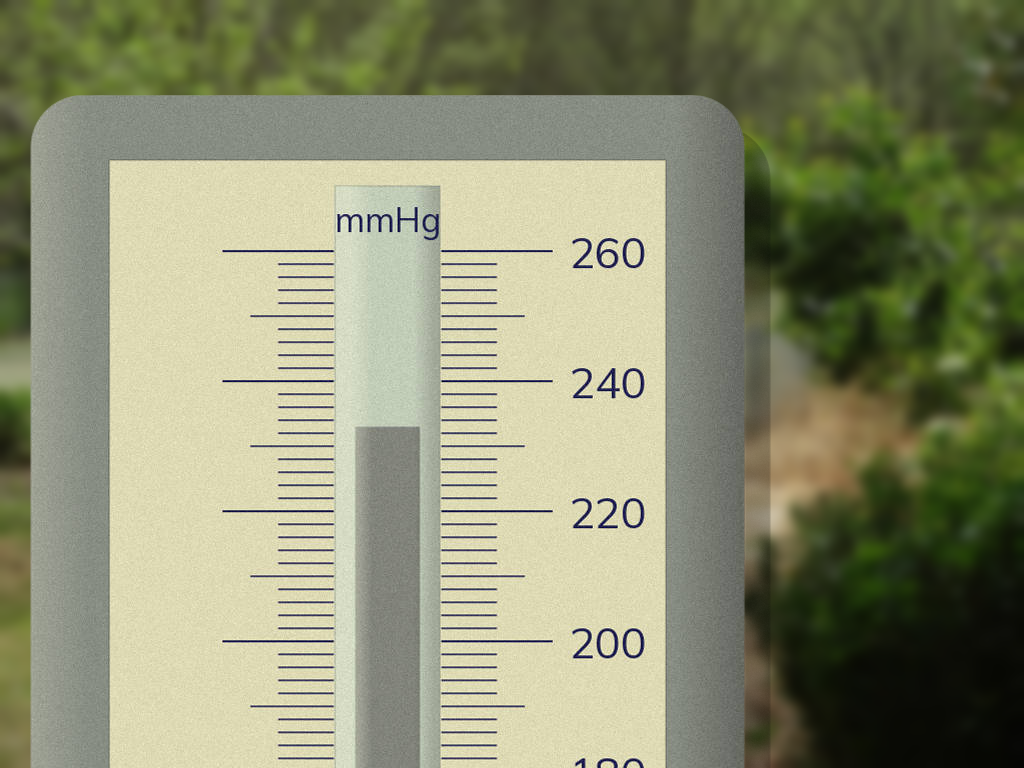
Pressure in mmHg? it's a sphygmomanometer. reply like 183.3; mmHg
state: 233; mmHg
